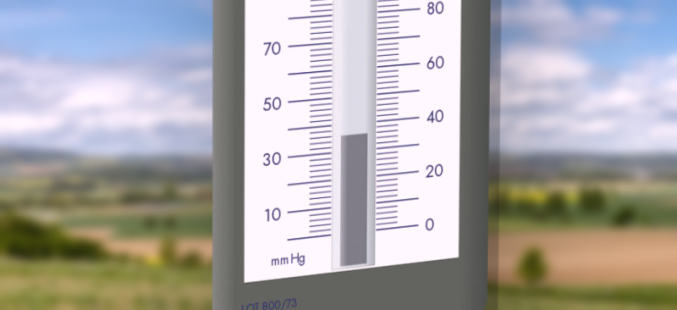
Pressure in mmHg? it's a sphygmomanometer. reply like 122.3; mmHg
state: 36; mmHg
